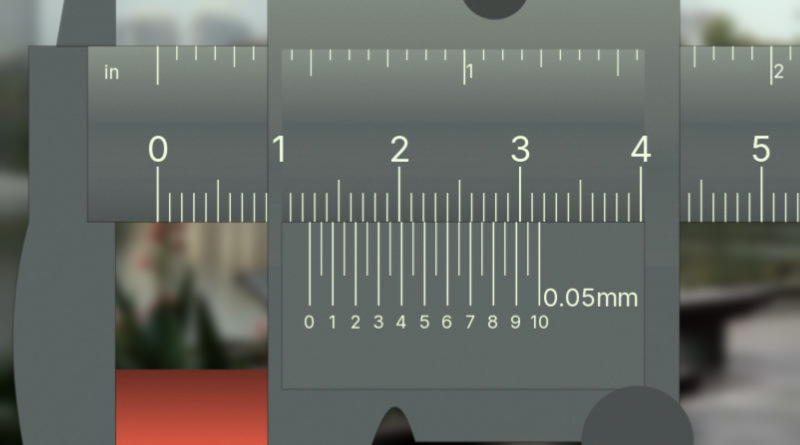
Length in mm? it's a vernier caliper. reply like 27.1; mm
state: 12.6; mm
